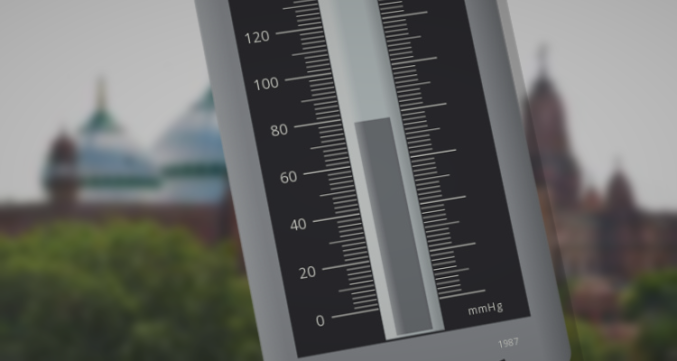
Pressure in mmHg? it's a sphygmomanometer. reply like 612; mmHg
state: 78; mmHg
